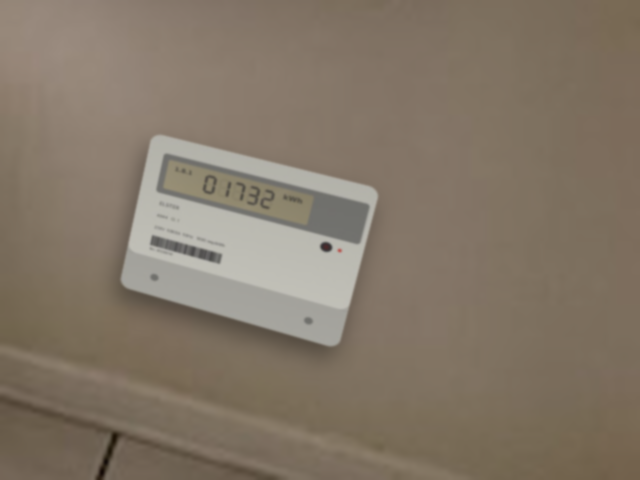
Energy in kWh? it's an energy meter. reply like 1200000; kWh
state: 1732; kWh
